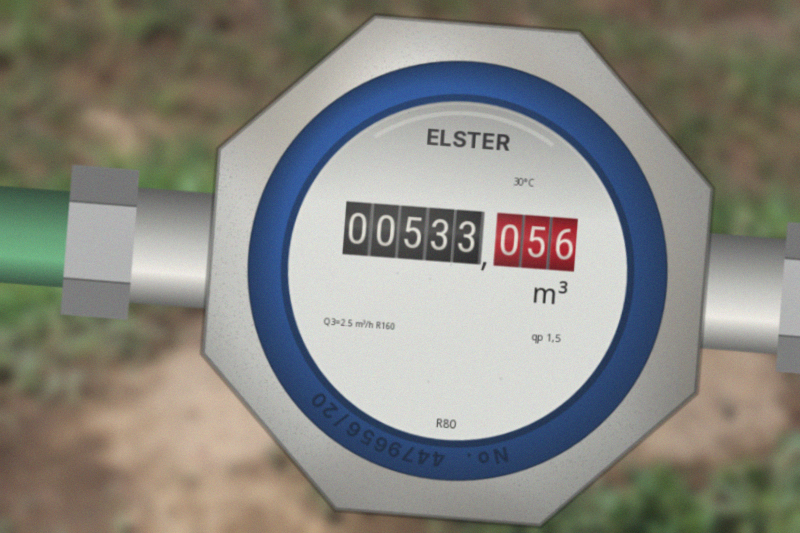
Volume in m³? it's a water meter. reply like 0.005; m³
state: 533.056; m³
